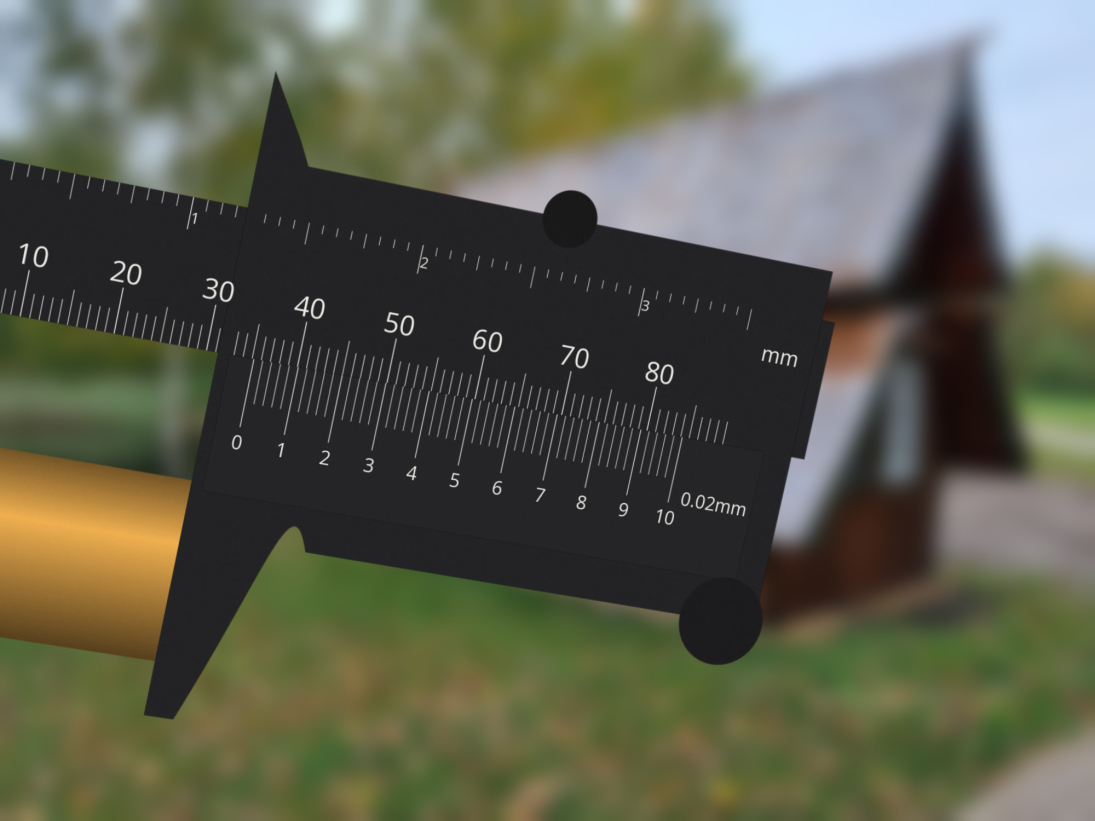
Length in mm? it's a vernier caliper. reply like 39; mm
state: 35.2; mm
